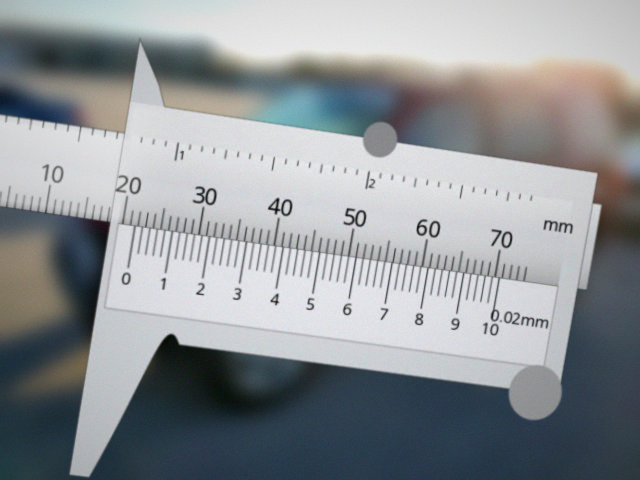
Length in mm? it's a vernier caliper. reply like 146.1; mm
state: 21.6; mm
